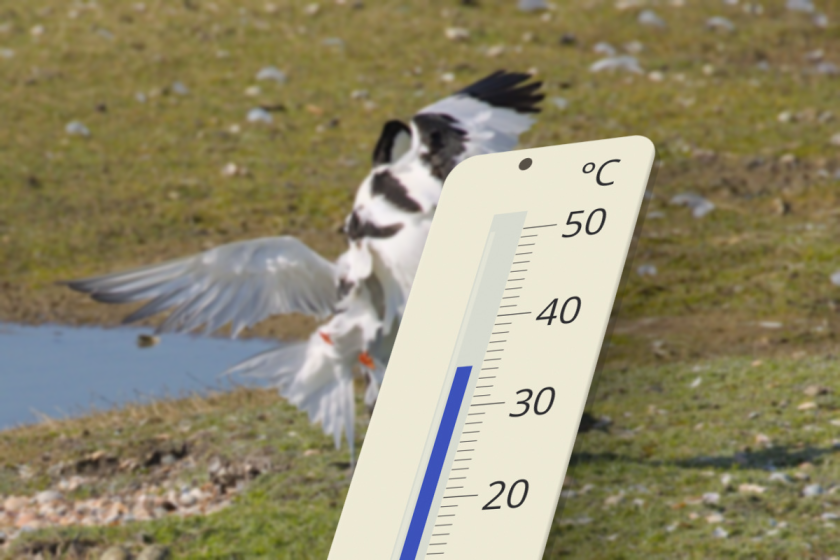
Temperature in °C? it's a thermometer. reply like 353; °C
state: 34.5; °C
